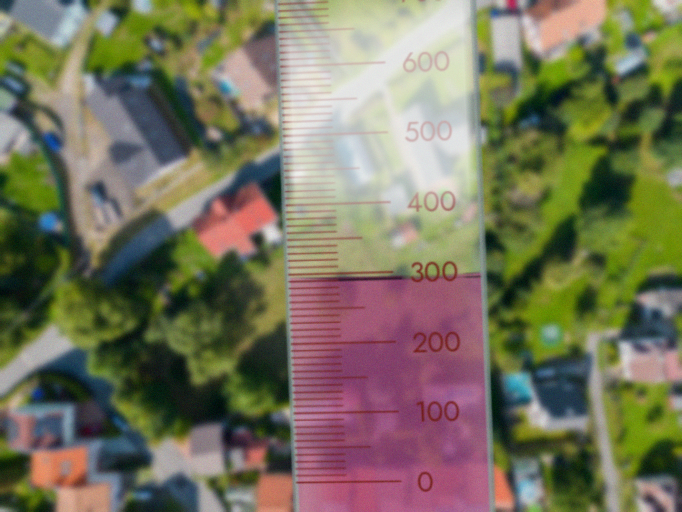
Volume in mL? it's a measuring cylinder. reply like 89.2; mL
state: 290; mL
